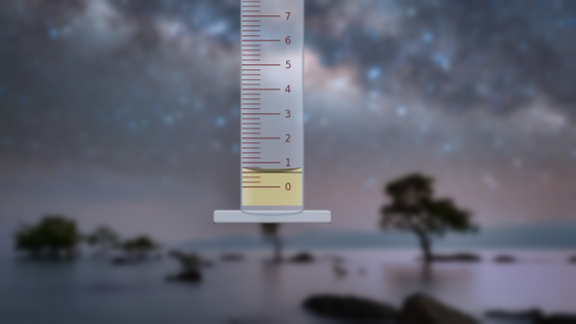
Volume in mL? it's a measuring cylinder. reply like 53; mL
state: 0.6; mL
